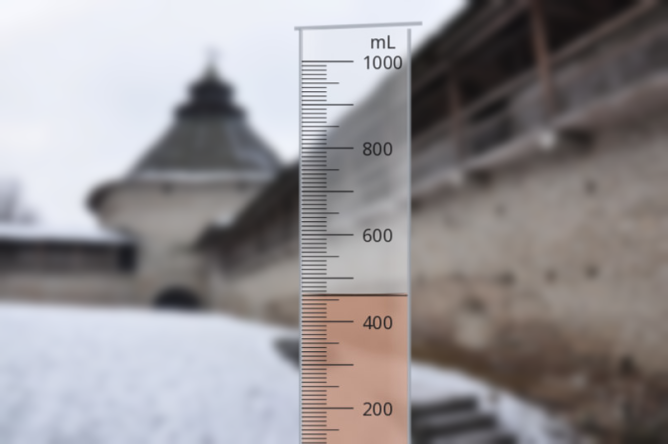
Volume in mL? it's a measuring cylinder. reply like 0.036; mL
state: 460; mL
